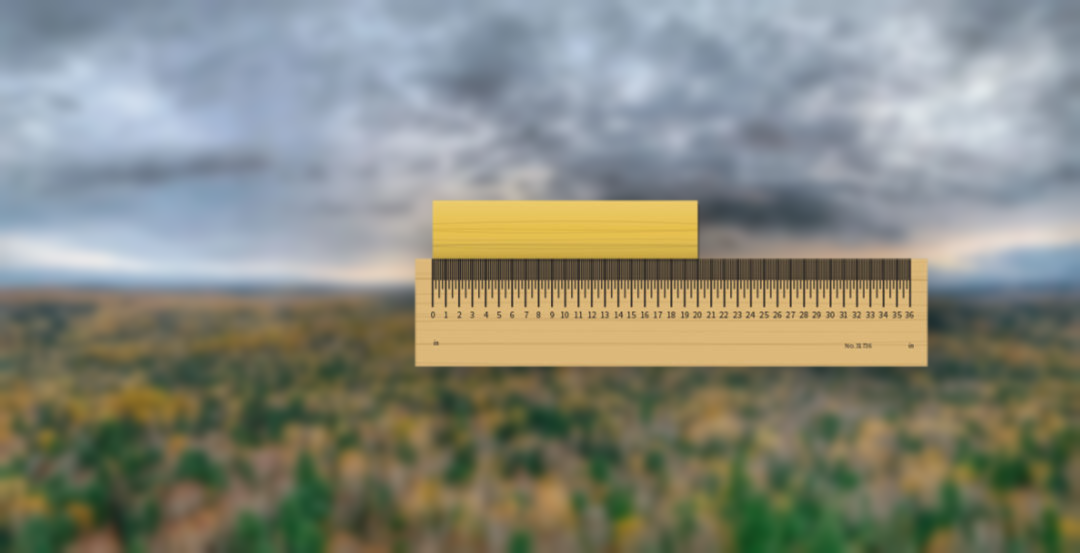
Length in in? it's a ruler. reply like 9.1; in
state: 20; in
